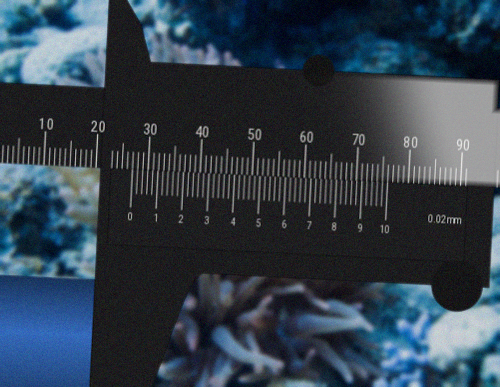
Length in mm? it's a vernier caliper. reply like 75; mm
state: 27.0; mm
